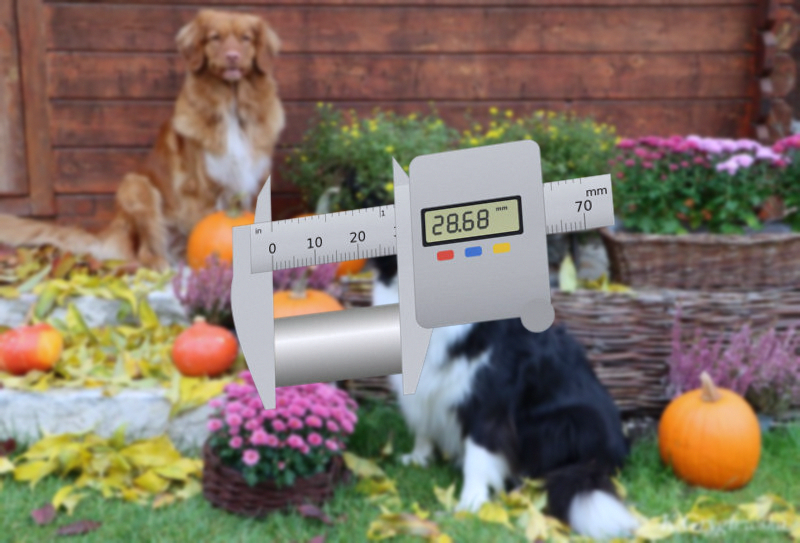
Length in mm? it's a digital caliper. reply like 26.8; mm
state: 28.68; mm
